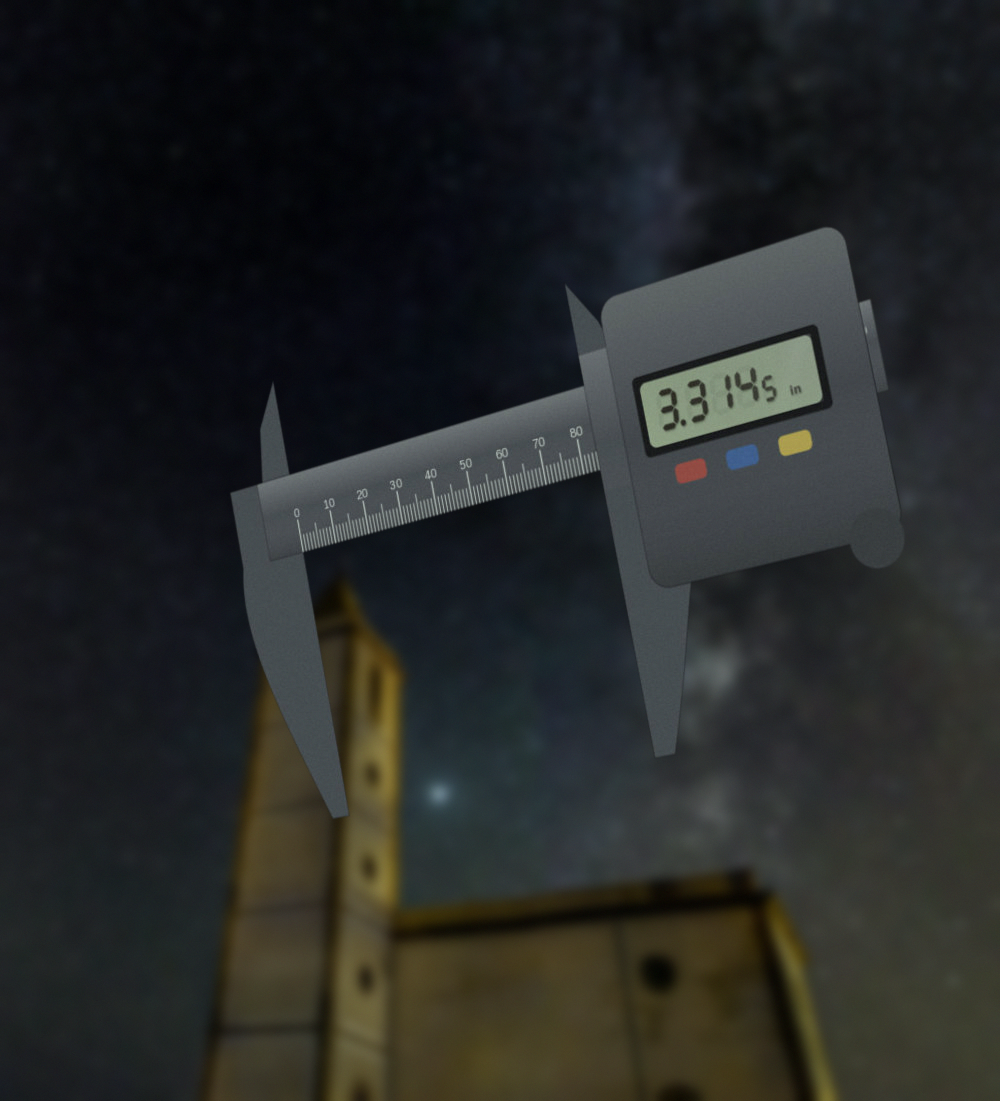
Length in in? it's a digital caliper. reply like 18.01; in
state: 3.3145; in
